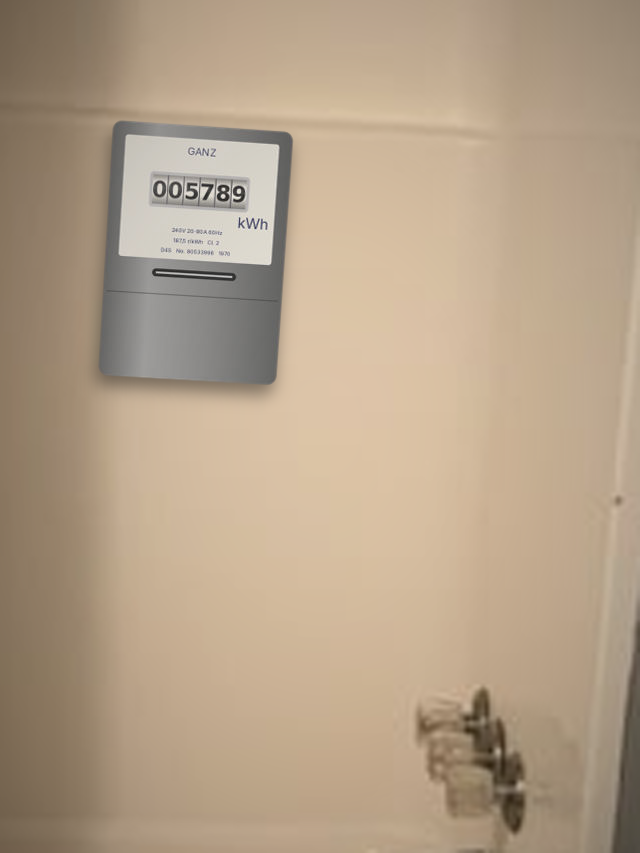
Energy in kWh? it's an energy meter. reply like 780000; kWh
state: 5789; kWh
